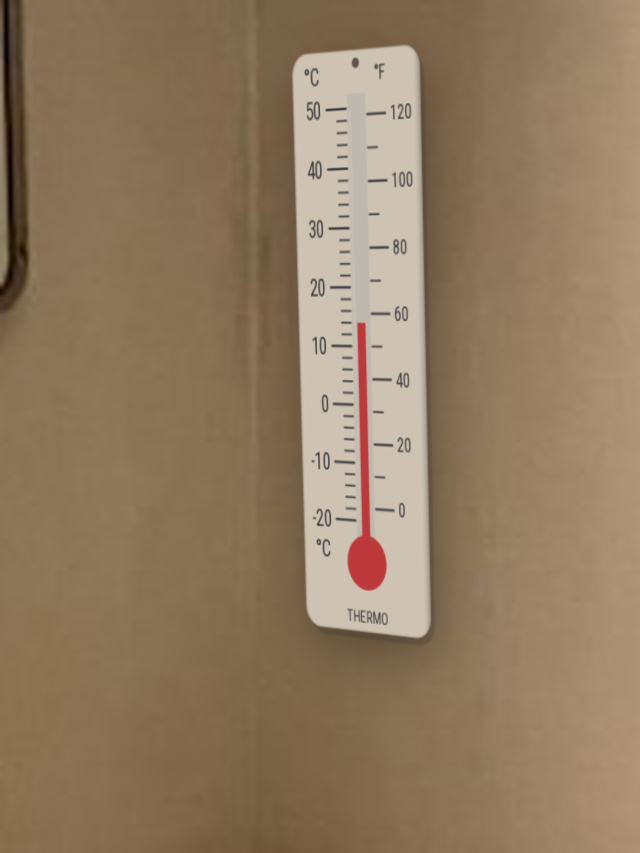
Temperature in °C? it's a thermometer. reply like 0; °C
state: 14; °C
